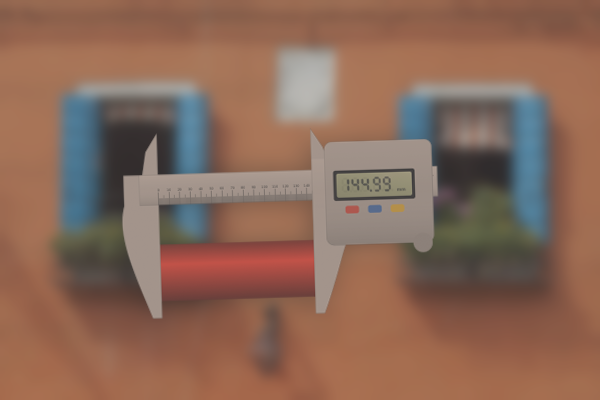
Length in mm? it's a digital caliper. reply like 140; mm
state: 144.99; mm
